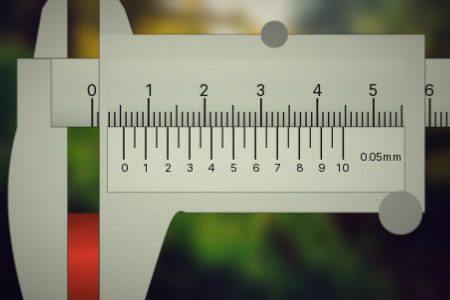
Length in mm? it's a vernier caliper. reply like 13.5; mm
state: 5.6; mm
